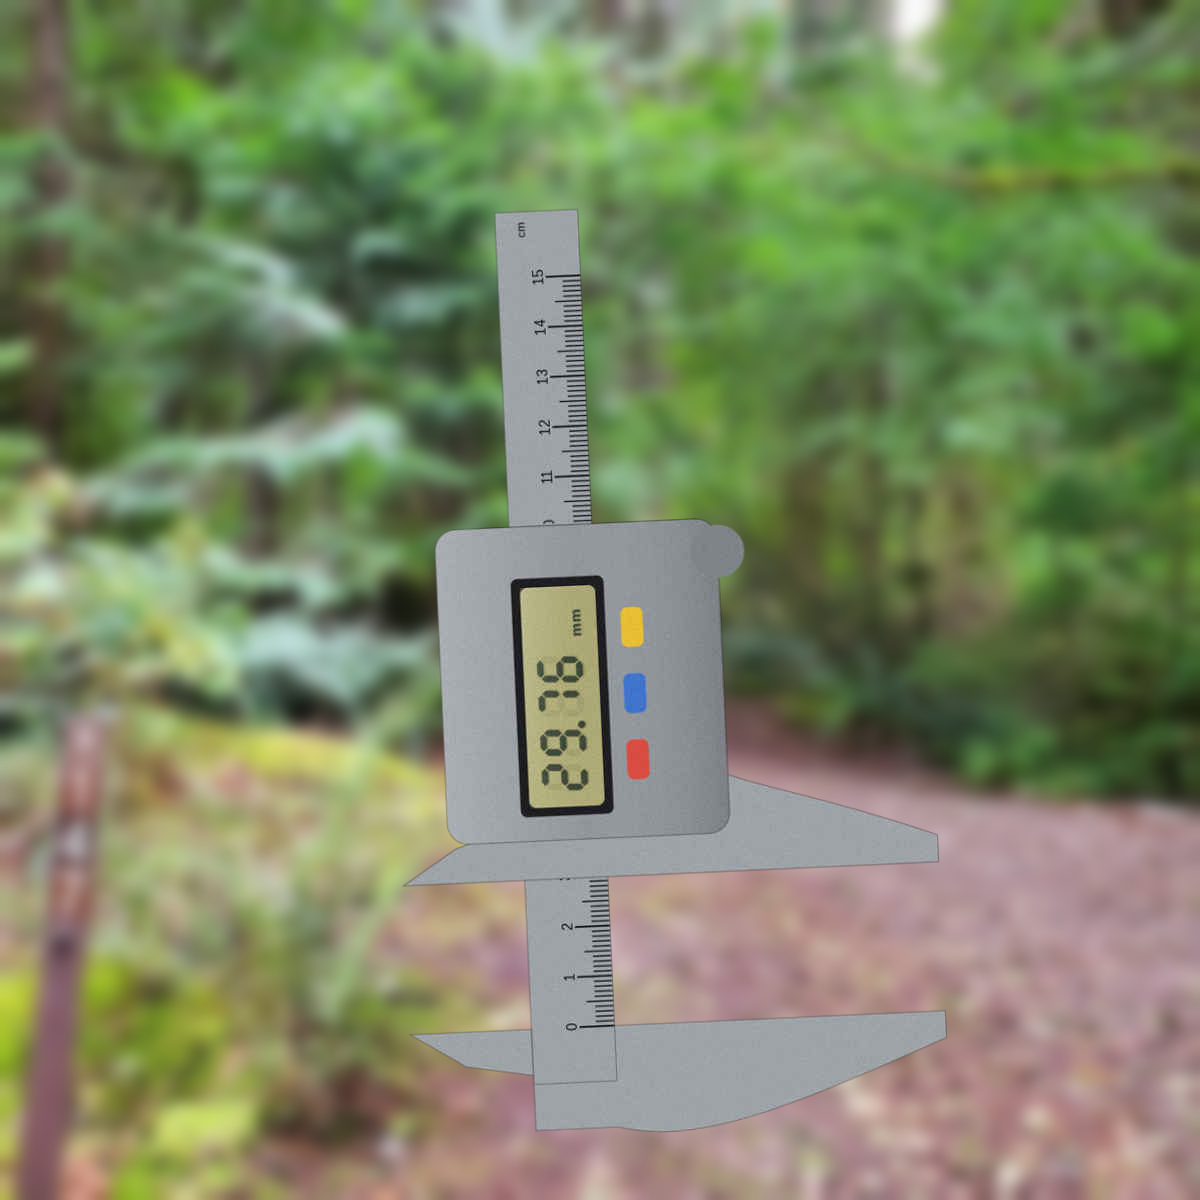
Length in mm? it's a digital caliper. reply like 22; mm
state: 29.76; mm
